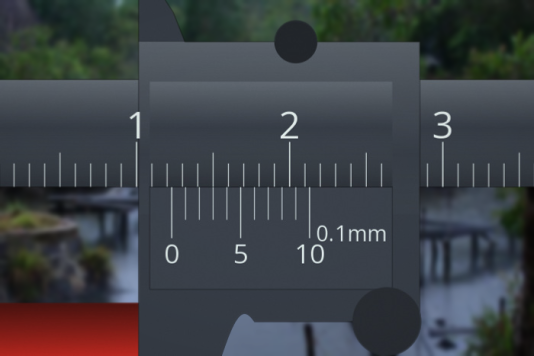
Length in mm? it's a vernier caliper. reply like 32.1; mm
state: 12.3; mm
